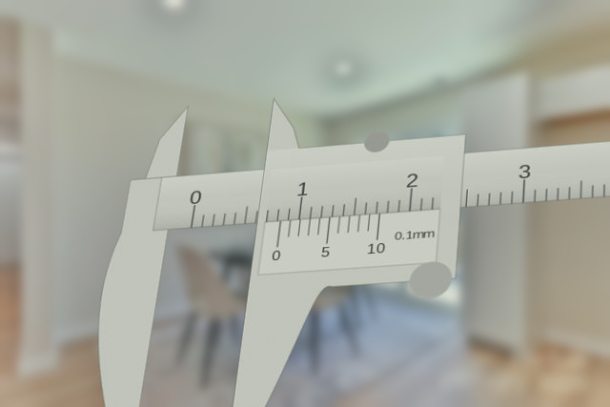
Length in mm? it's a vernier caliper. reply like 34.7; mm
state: 8.3; mm
